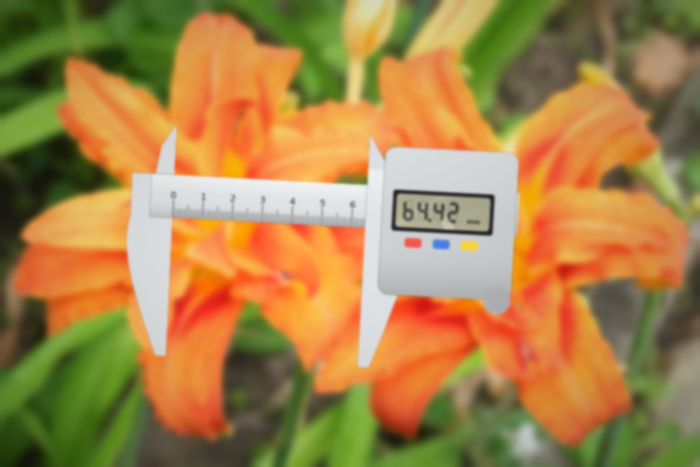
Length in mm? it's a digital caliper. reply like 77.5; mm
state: 64.42; mm
